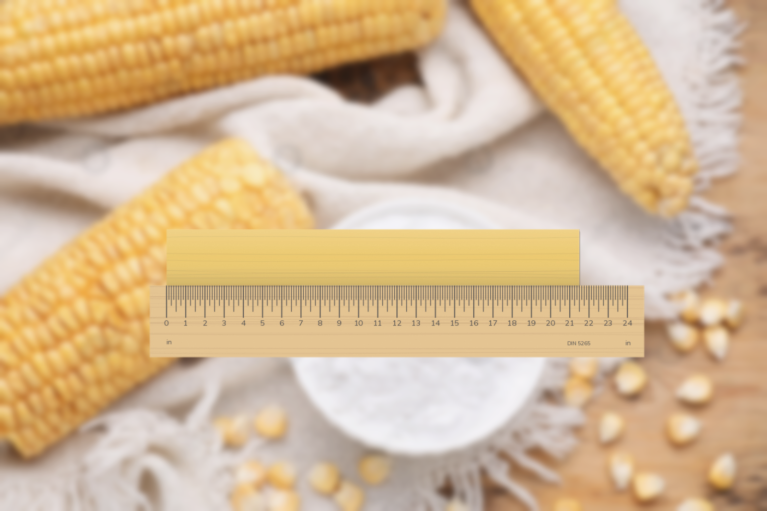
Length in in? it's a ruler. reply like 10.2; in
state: 21.5; in
